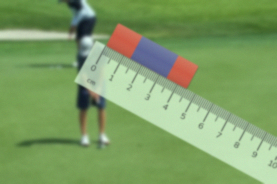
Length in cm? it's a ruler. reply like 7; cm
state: 4.5; cm
